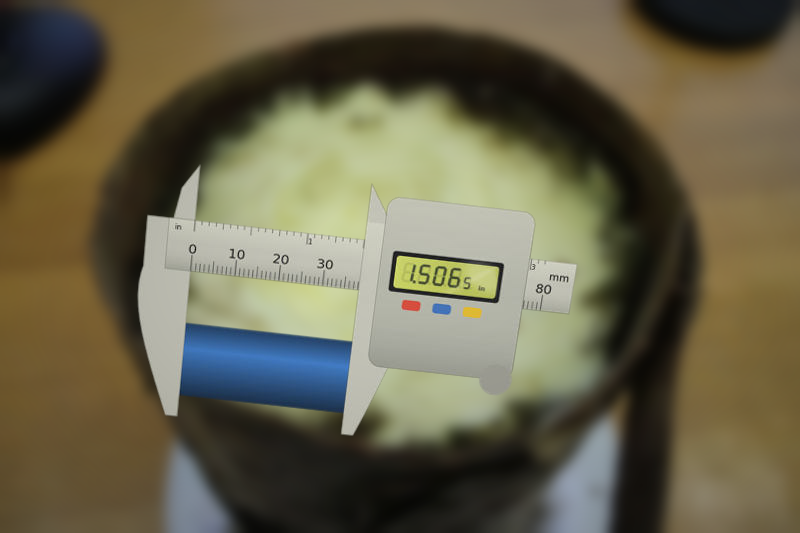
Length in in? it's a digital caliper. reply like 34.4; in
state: 1.5065; in
